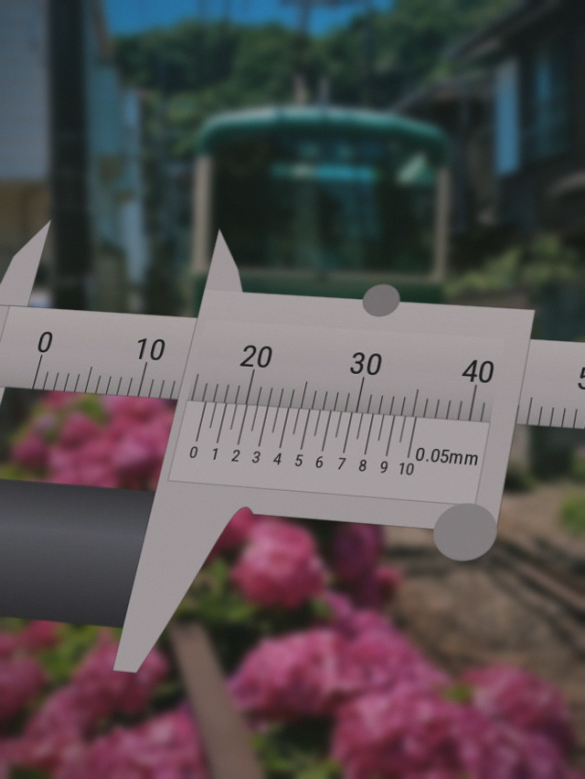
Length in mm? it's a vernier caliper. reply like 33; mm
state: 16.3; mm
